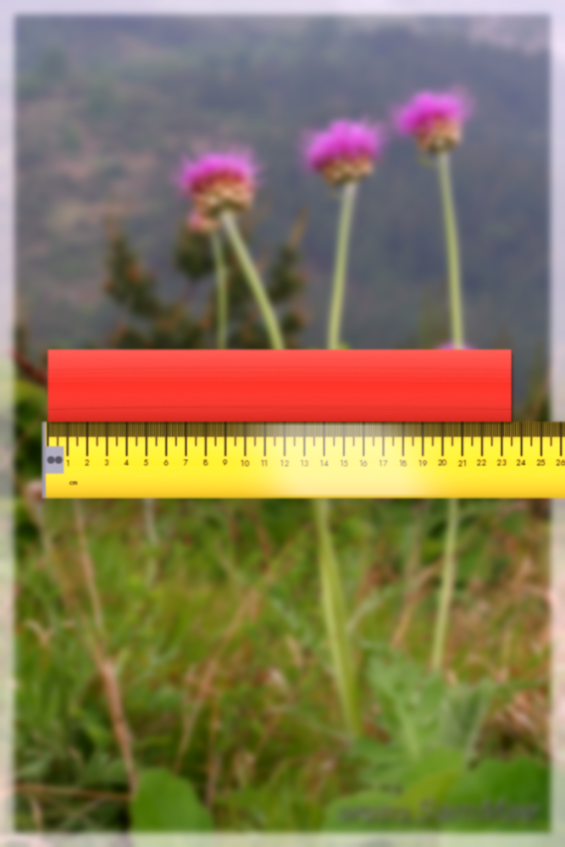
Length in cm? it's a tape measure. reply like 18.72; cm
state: 23.5; cm
